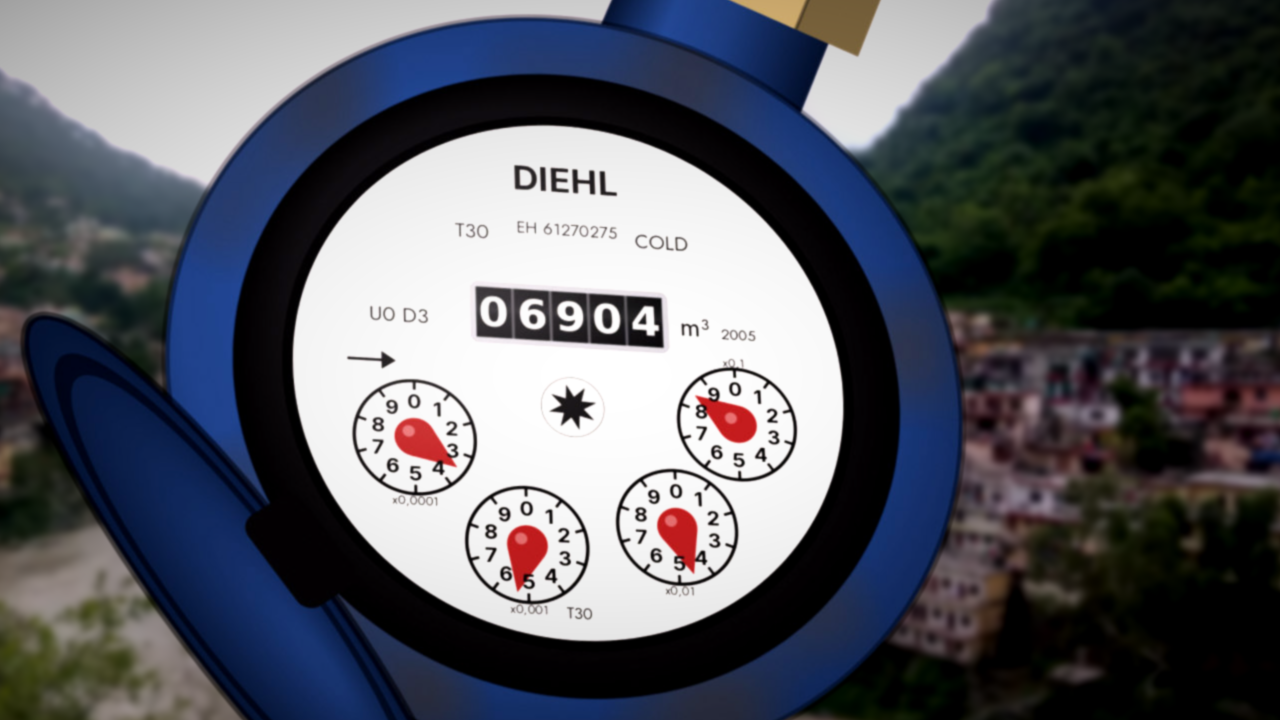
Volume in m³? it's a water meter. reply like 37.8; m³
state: 6904.8453; m³
